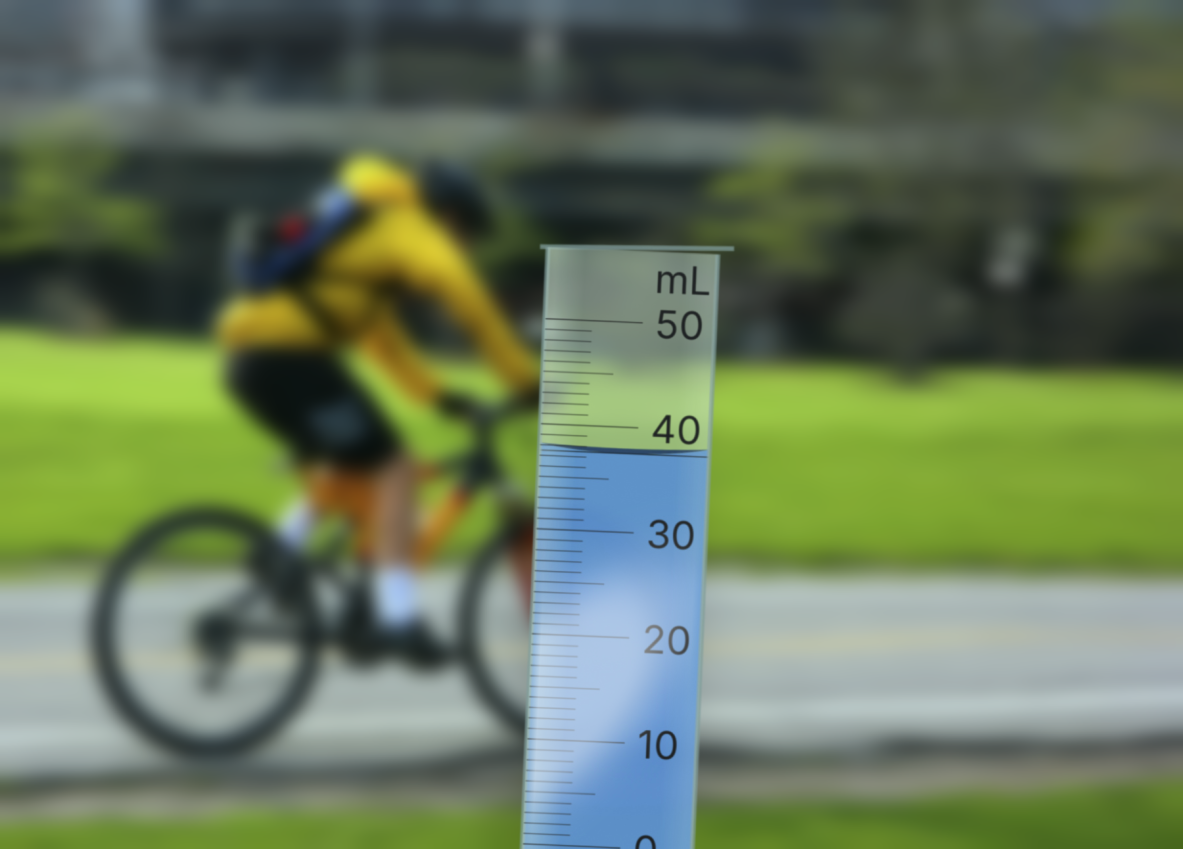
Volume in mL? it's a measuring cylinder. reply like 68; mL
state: 37.5; mL
